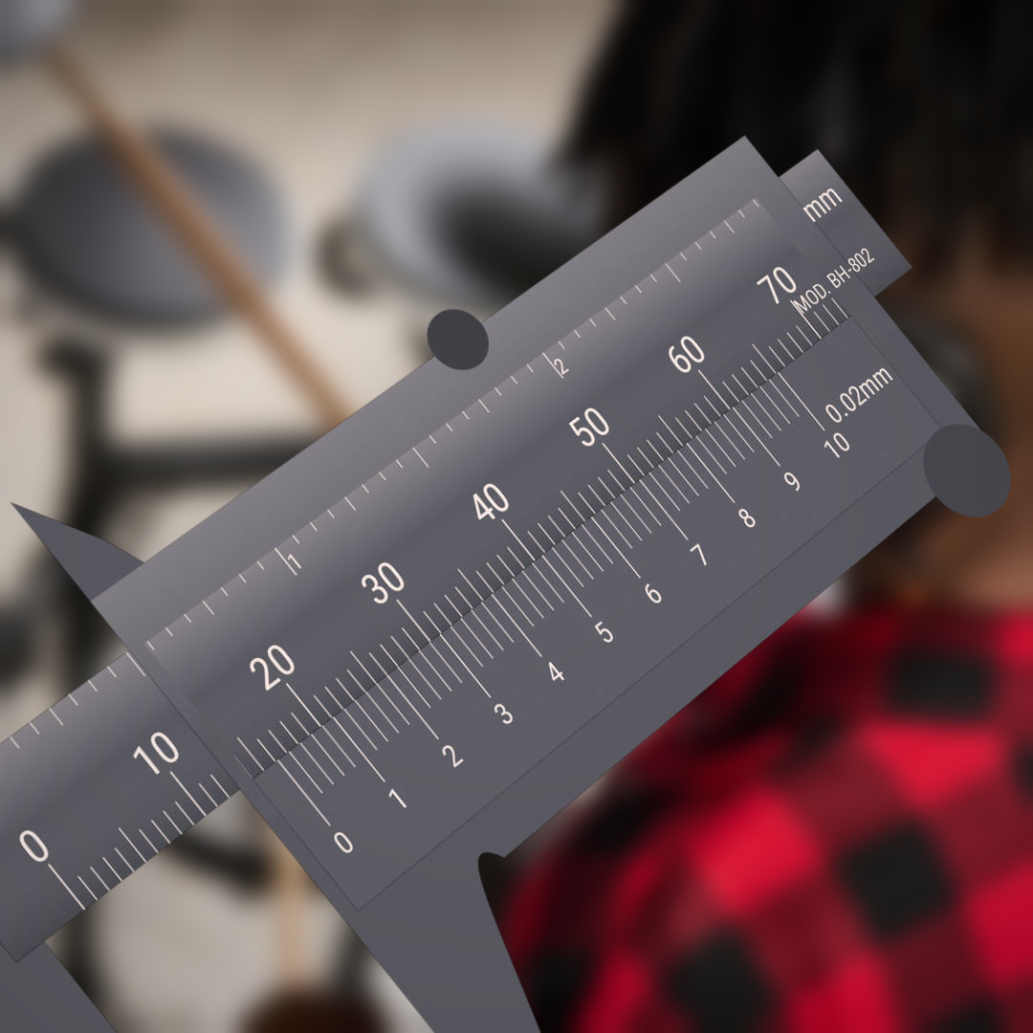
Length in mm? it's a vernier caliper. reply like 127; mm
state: 16.2; mm
